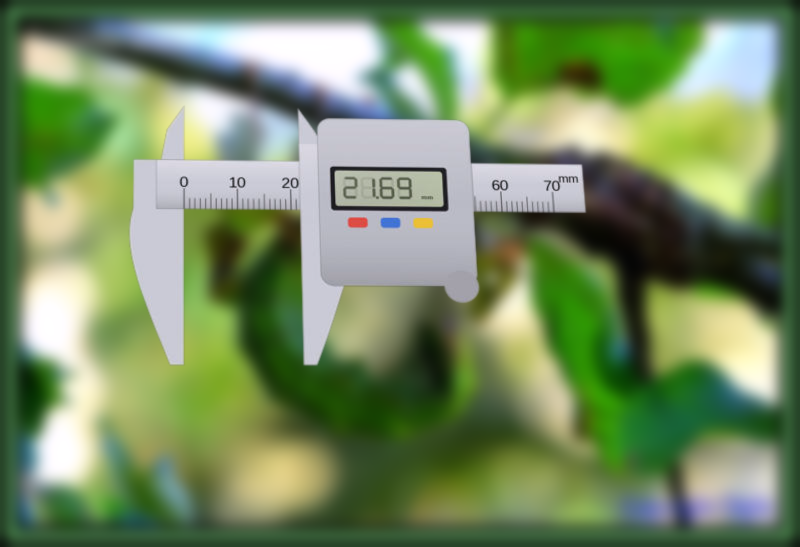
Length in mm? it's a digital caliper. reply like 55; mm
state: 21.69; mm
